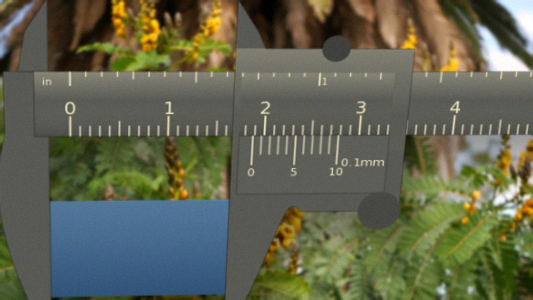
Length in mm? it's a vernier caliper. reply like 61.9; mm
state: 18.8; mm
